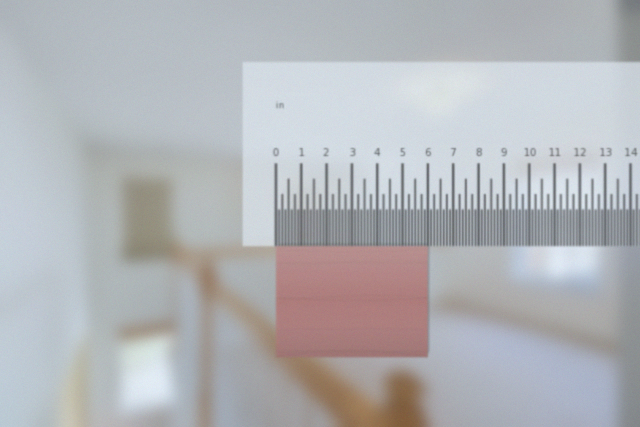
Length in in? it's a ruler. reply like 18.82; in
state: 6; in
